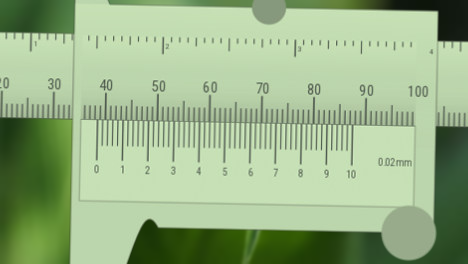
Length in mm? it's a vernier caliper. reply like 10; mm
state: 38.5; mm
